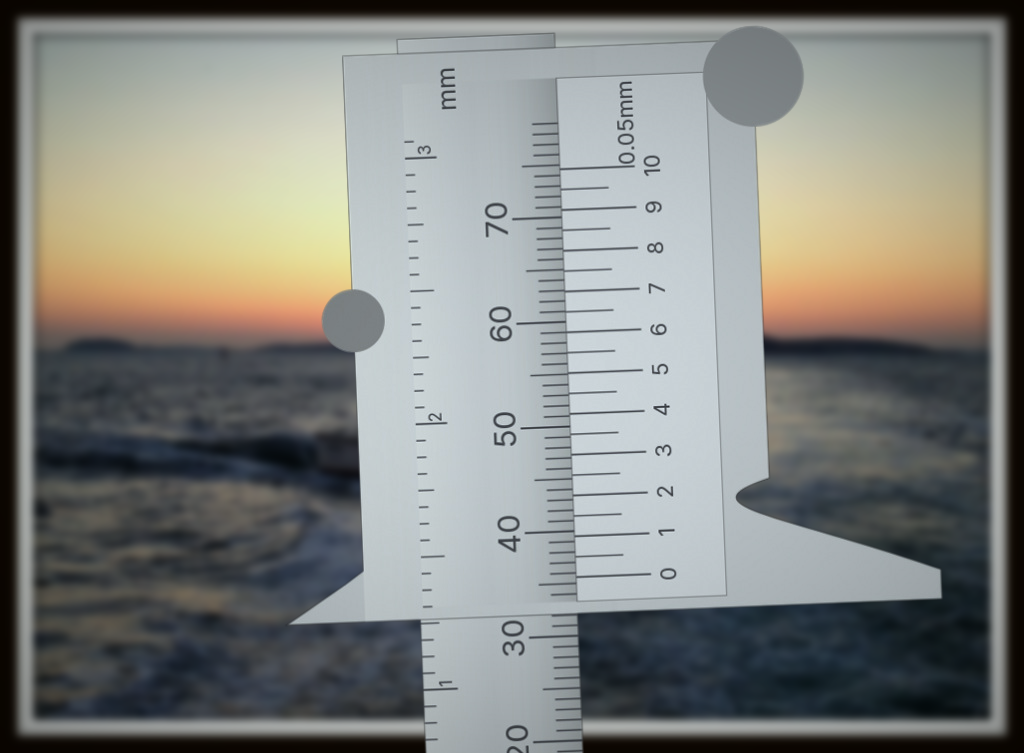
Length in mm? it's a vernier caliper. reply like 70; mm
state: 35.6; mm
